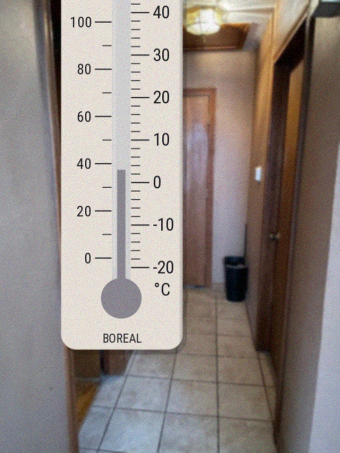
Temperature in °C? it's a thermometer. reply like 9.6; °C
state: 3; °C
